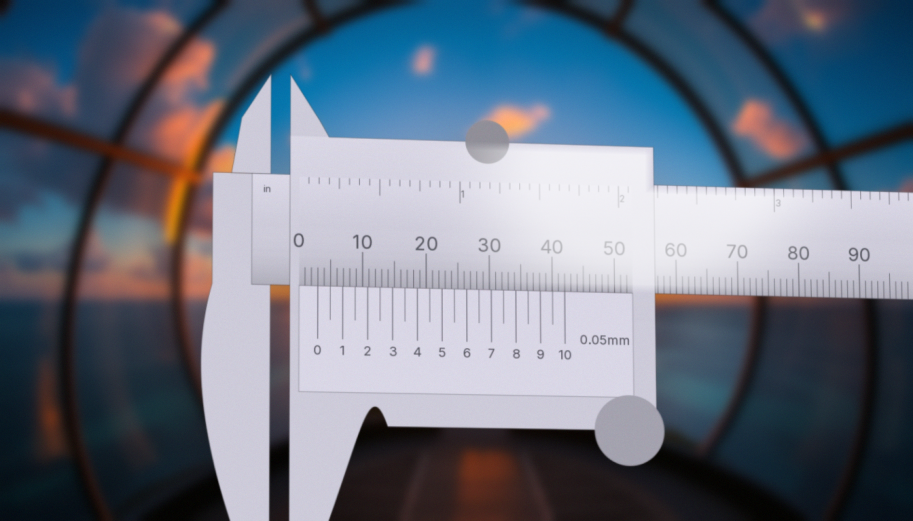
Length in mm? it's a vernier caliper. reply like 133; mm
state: 3.0; mm
